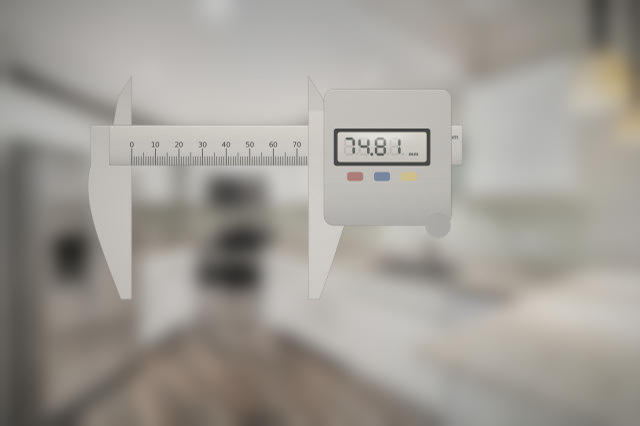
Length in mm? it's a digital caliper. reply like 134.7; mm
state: 74.81; mm
